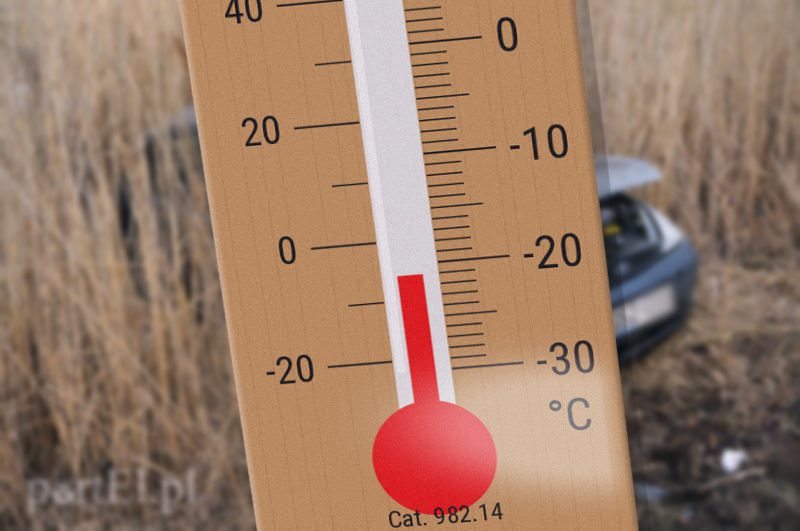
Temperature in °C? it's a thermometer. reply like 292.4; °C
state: -21; °C
